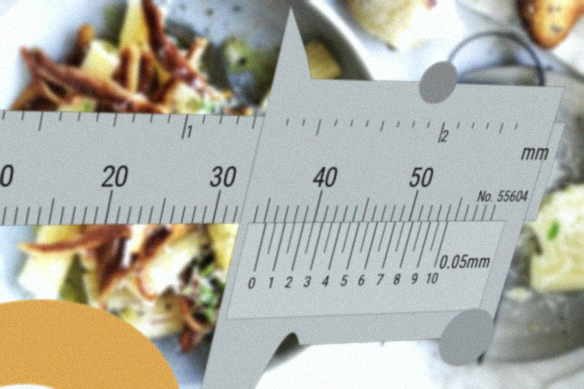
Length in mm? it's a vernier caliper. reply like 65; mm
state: 35.2; mm
